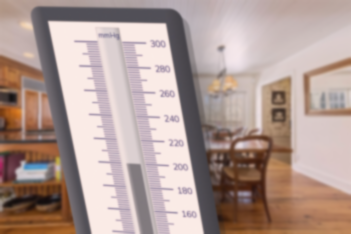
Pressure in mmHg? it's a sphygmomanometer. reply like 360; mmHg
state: 200; mmHg
